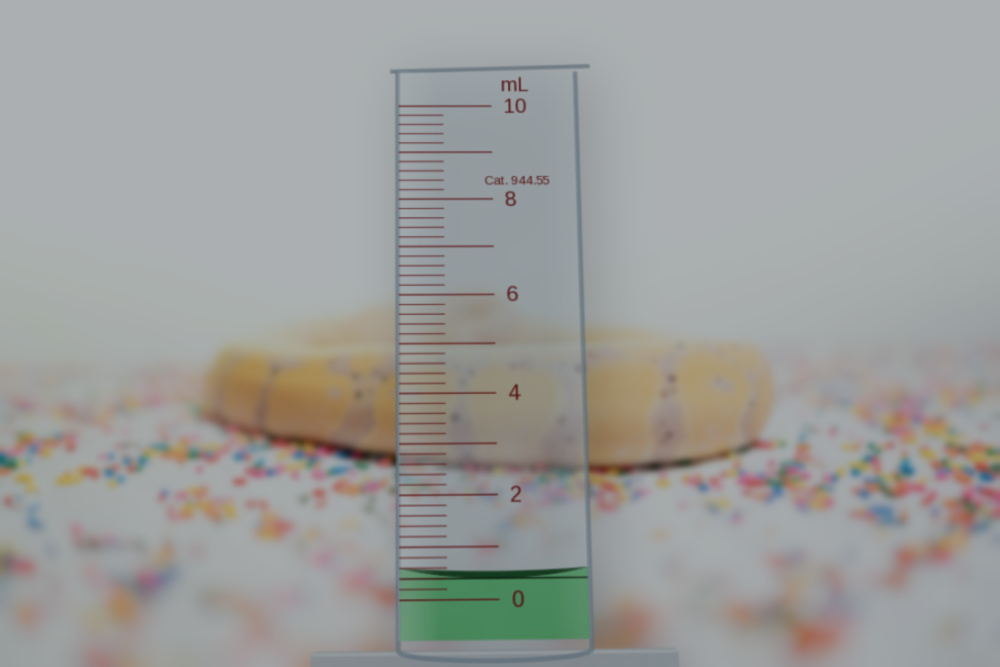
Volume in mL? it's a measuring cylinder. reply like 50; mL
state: 0.4; mL
